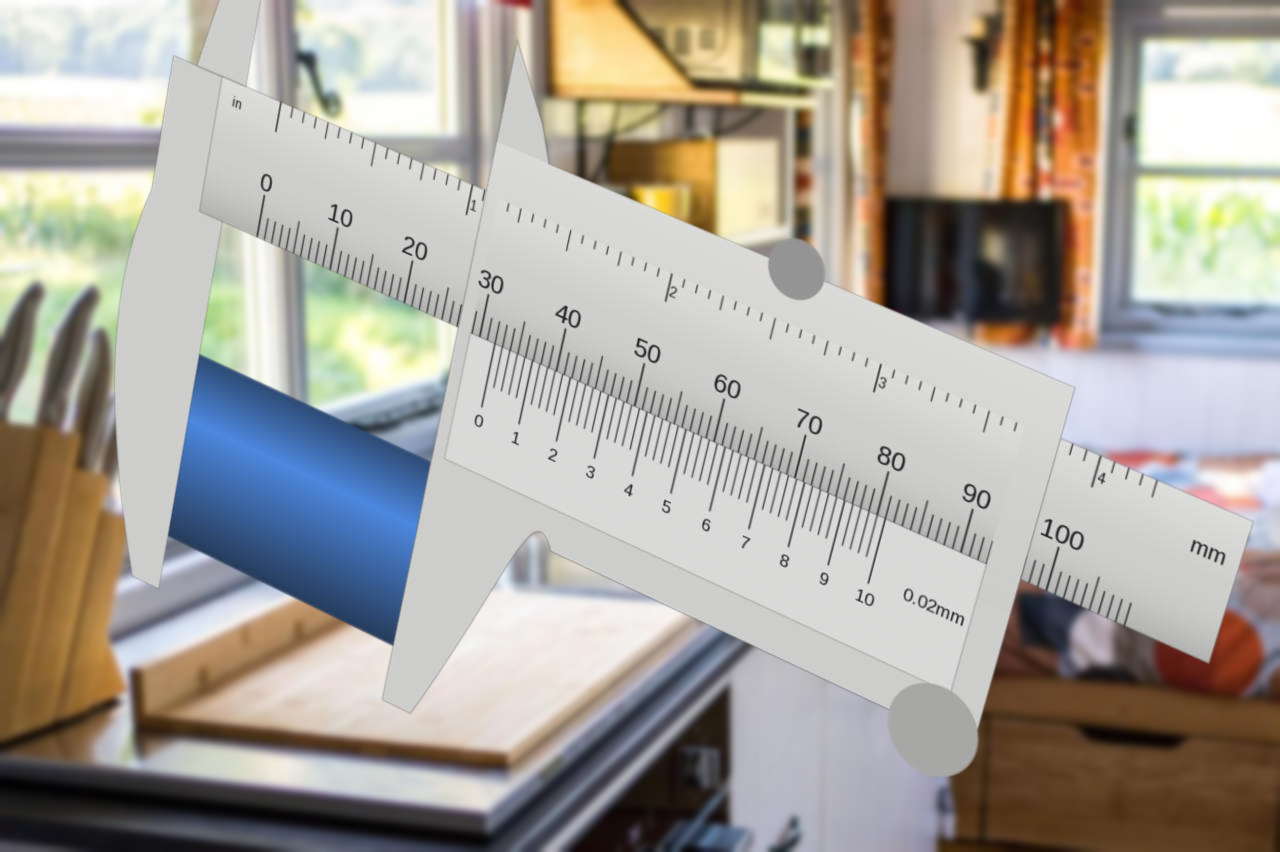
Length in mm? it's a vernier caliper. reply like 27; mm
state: 32.0; mm
